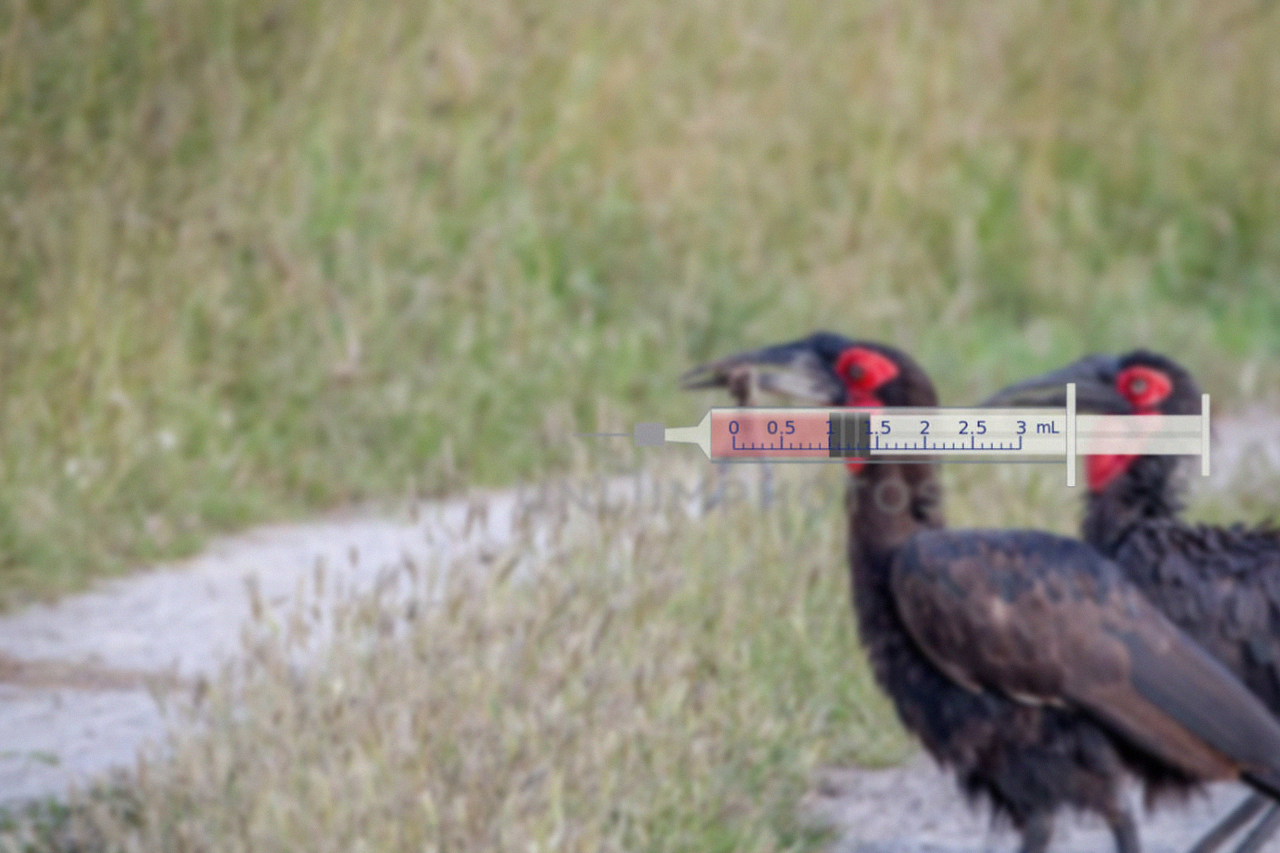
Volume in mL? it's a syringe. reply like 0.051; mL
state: 1; mL
